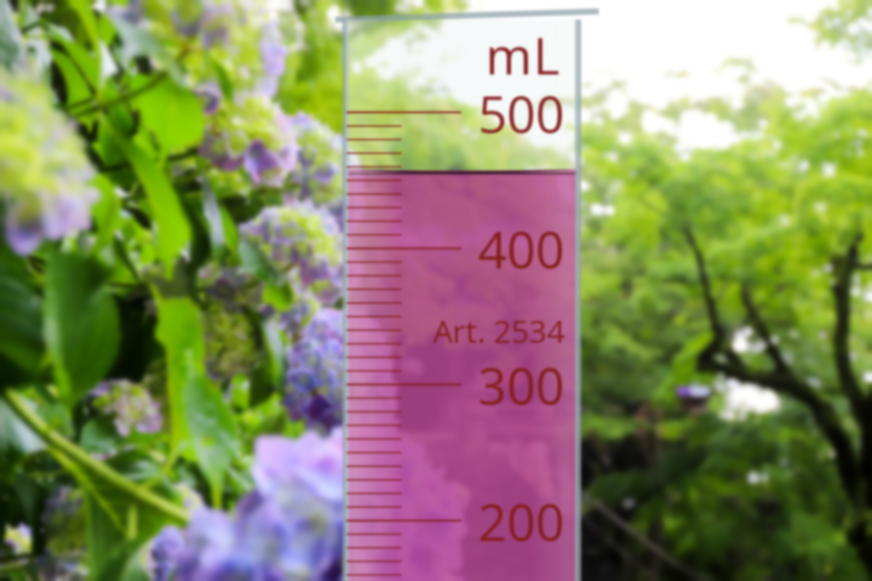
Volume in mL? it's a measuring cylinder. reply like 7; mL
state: 455; mL
